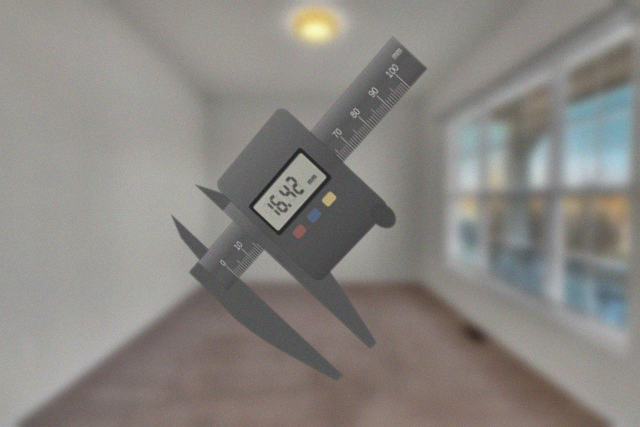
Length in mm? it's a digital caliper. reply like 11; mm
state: 16.42; mm
